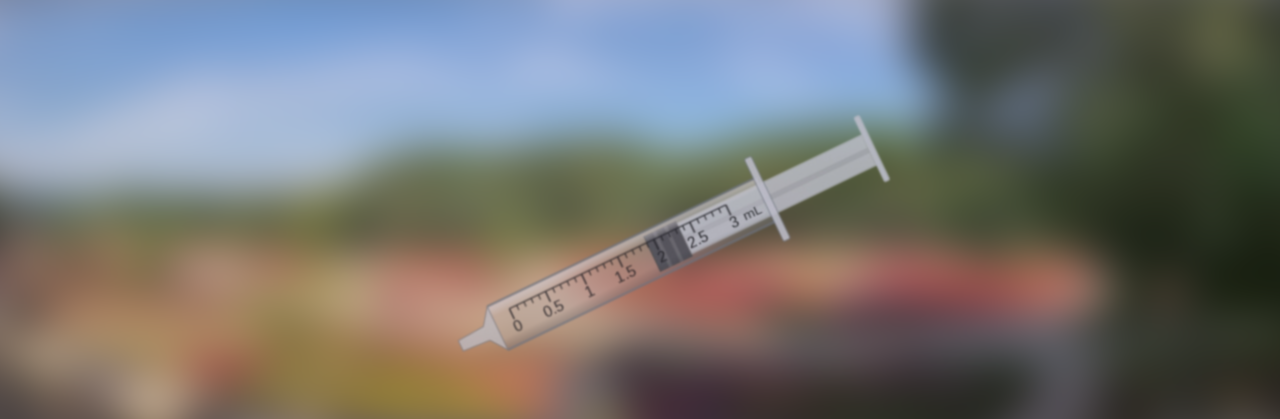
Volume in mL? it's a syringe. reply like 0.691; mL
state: 1.9; mL
